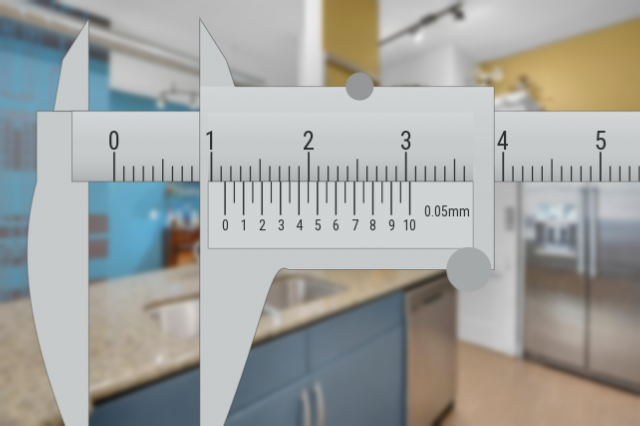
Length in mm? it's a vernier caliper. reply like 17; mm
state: 11.4; mm
